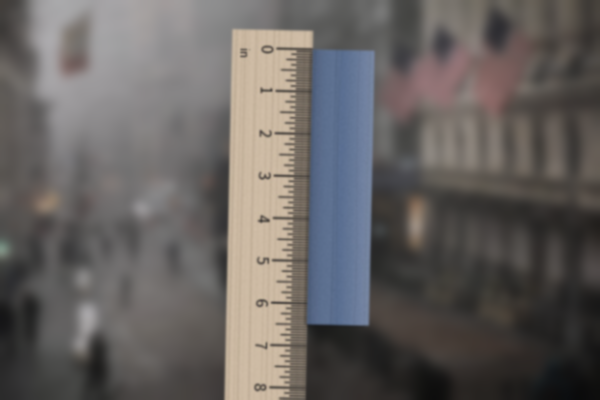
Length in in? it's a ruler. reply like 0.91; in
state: 6.5; in
